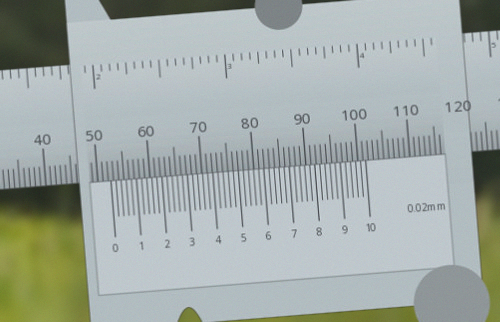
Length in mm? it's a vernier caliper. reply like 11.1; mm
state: 52.5; mm
